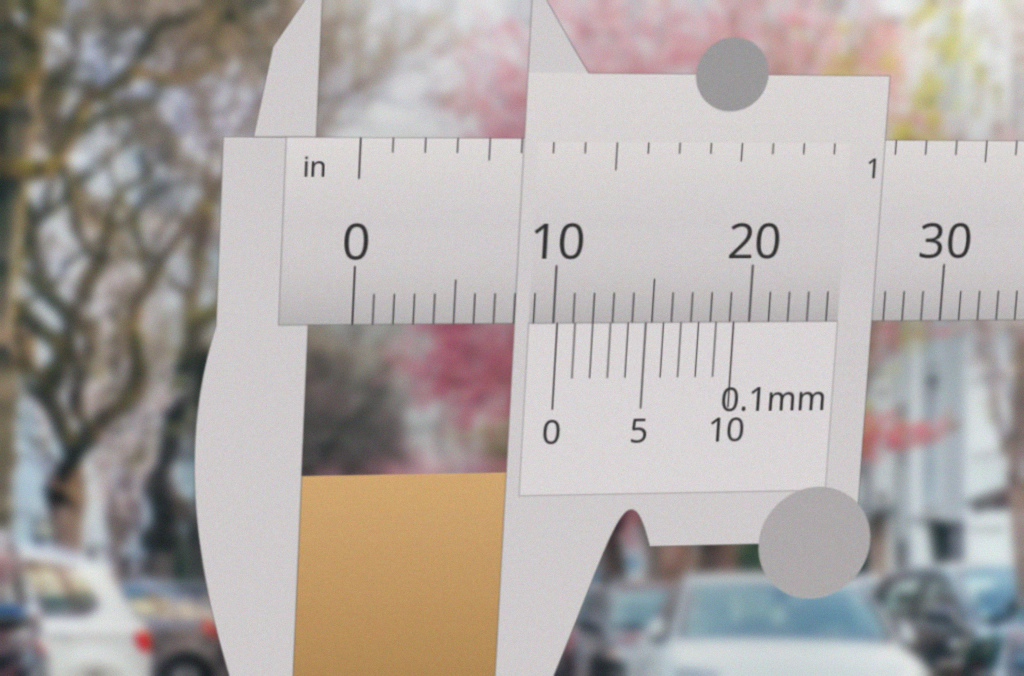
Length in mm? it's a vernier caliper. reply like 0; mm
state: 10.2; mm
